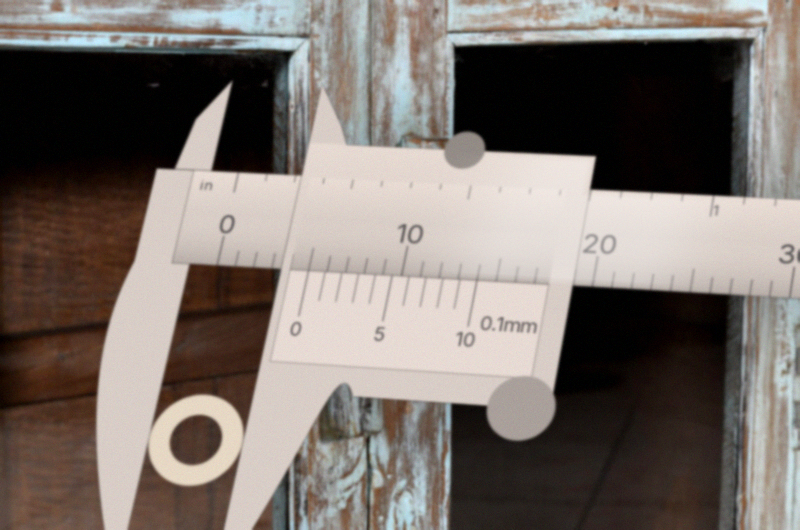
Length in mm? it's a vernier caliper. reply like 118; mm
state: 5.0; mm
